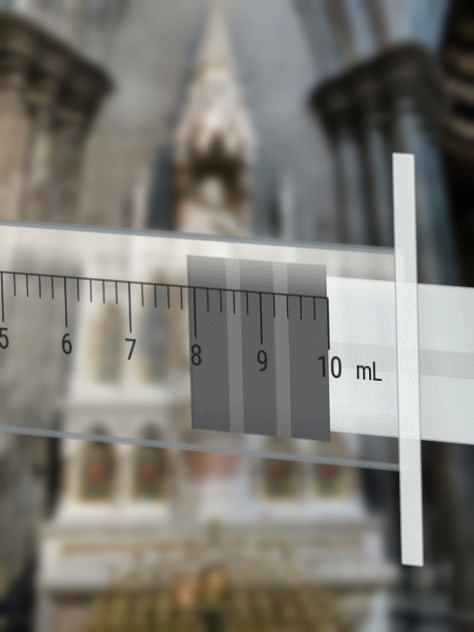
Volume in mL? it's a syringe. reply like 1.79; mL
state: 7.9; mL
